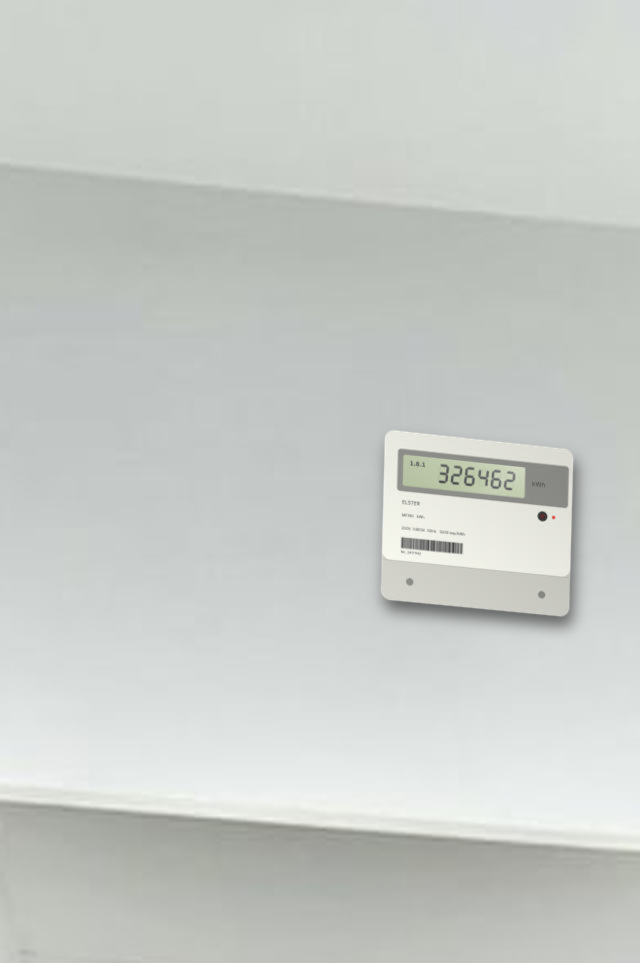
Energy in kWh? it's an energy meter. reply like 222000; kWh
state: 326462; kWh
